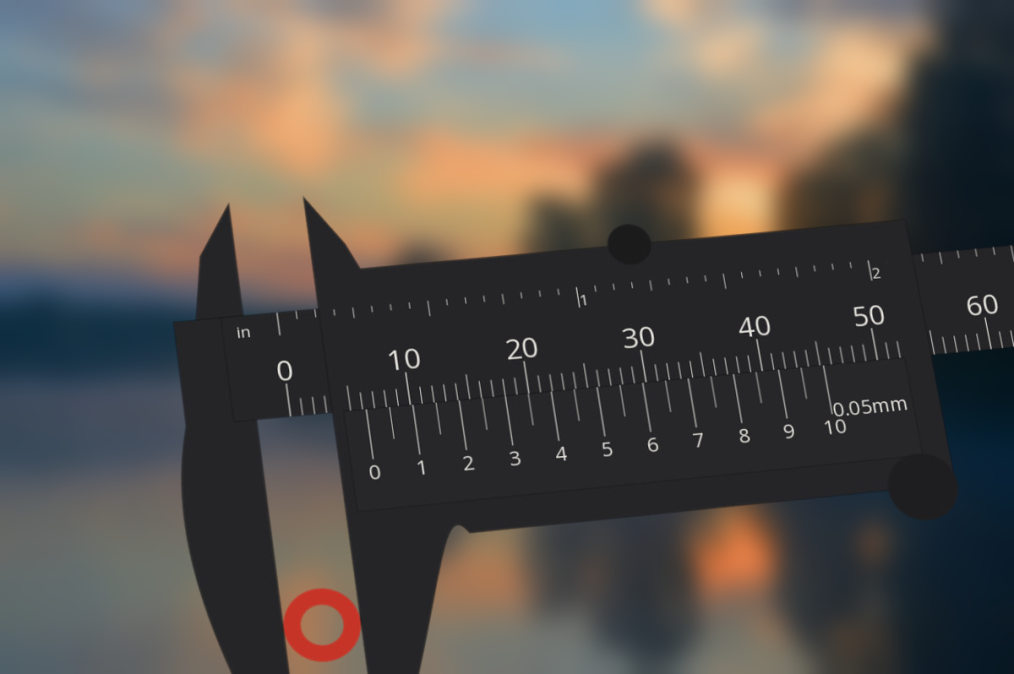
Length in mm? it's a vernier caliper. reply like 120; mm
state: 6.3; mm
